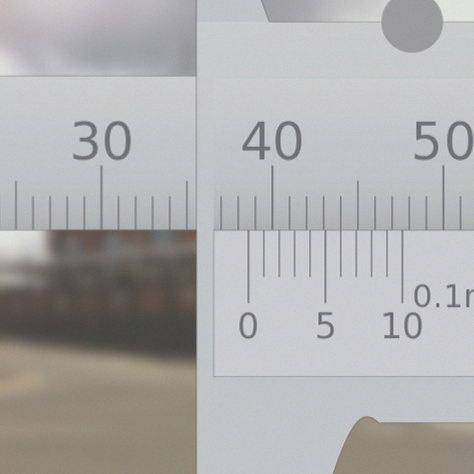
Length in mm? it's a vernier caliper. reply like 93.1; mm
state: 38.6; mm
